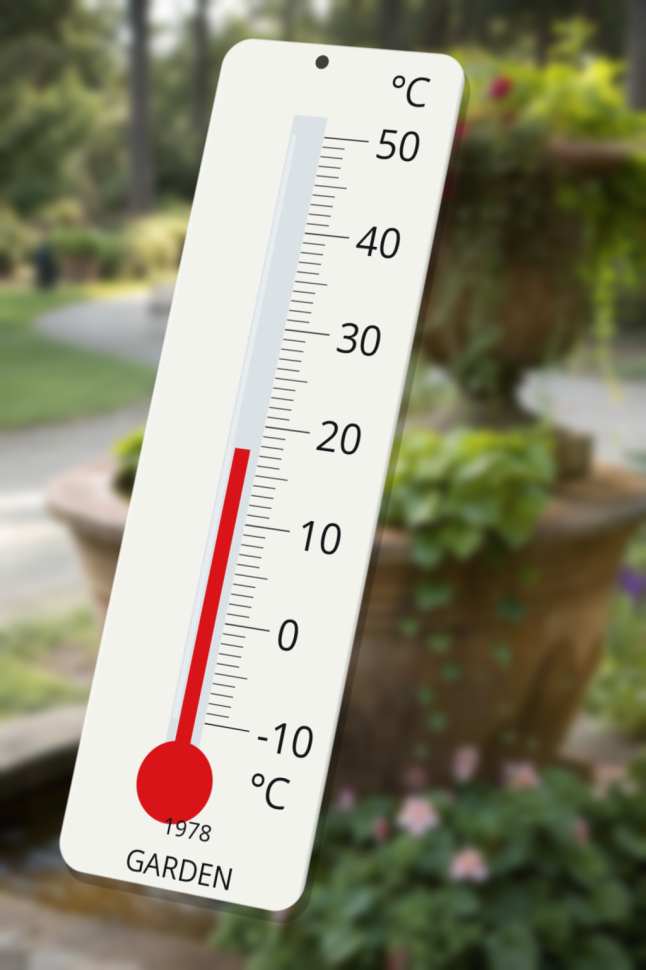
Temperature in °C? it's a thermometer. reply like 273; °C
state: 17.5; °C
